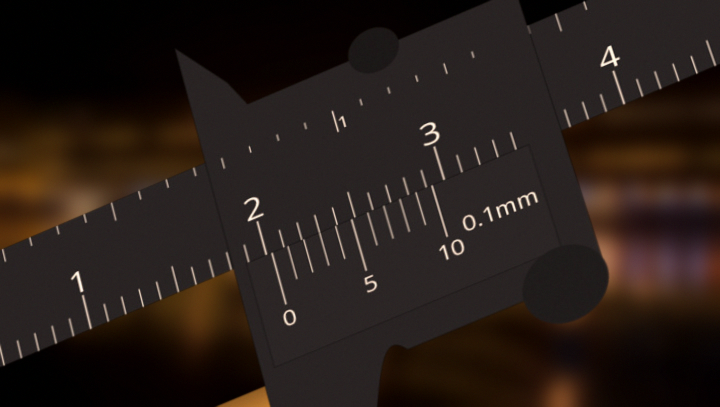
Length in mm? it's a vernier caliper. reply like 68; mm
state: 20.3; mm
